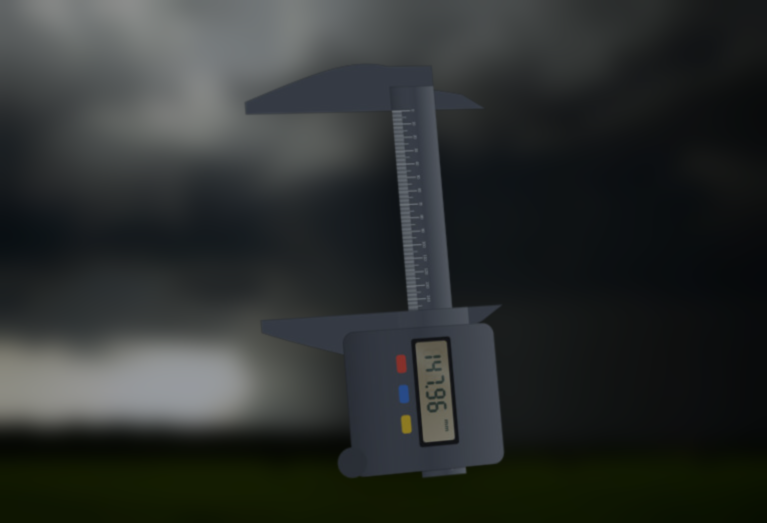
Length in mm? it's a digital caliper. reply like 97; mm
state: 147.96; mm
